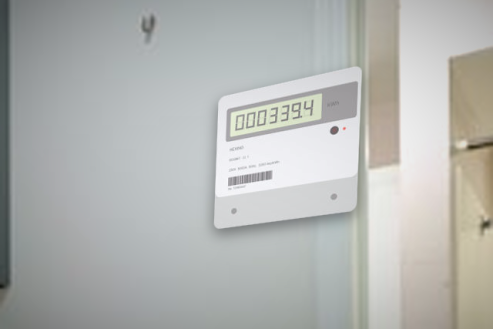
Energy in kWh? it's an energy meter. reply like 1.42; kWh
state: 339.4; kWh
